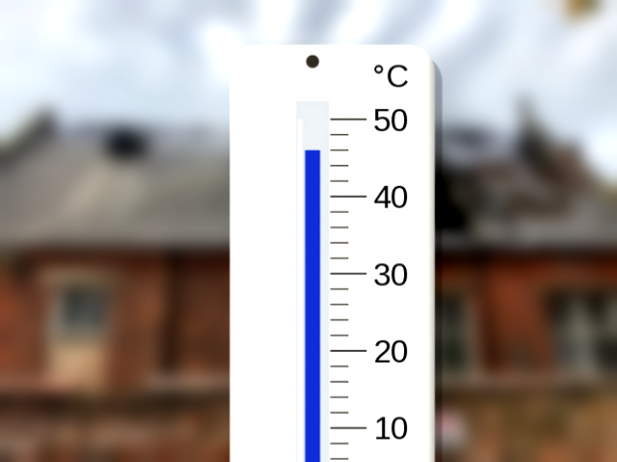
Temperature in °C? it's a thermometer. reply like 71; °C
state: 46; °C
